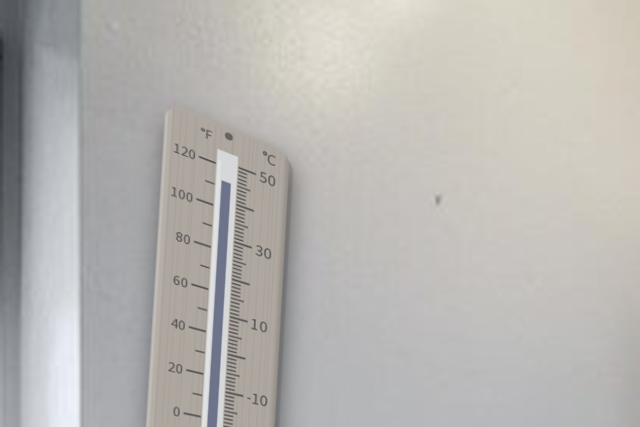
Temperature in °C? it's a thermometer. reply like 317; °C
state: 45; °C
